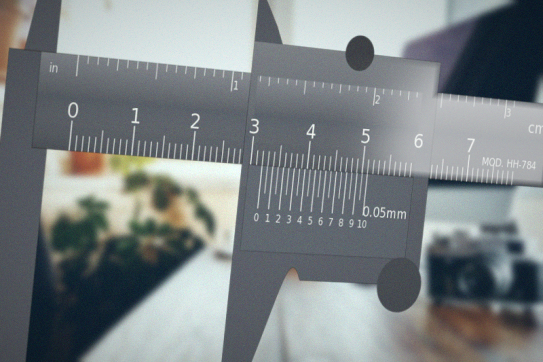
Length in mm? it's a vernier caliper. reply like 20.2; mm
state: 32.0; mm
